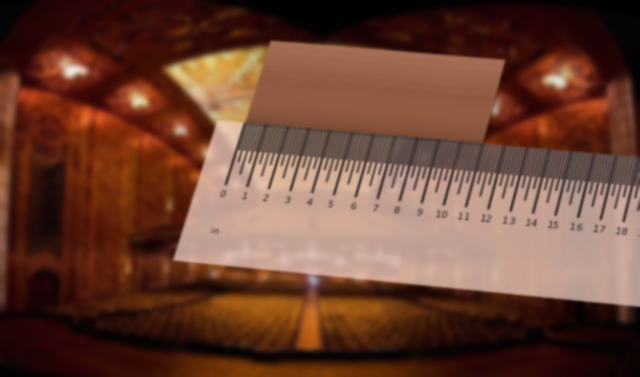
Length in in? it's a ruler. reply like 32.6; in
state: 11; in
